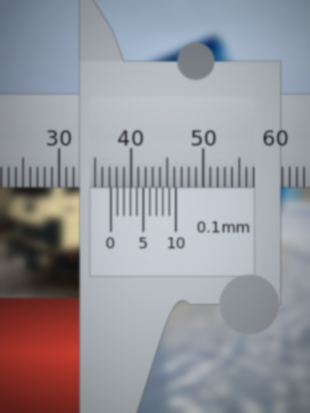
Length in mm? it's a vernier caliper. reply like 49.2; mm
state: 37.2; mm
